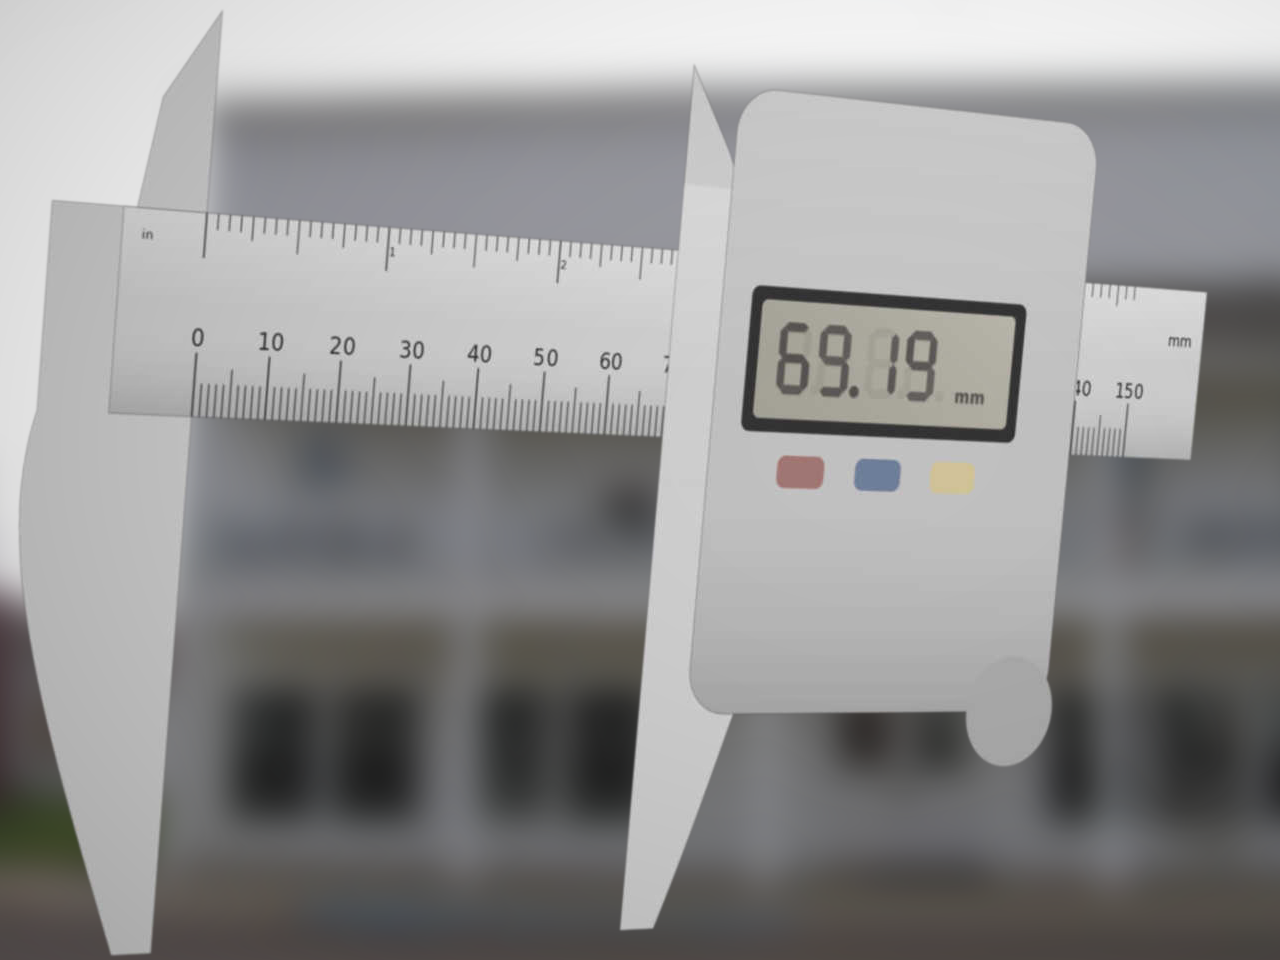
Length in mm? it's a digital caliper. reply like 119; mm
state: 69.19; mm
